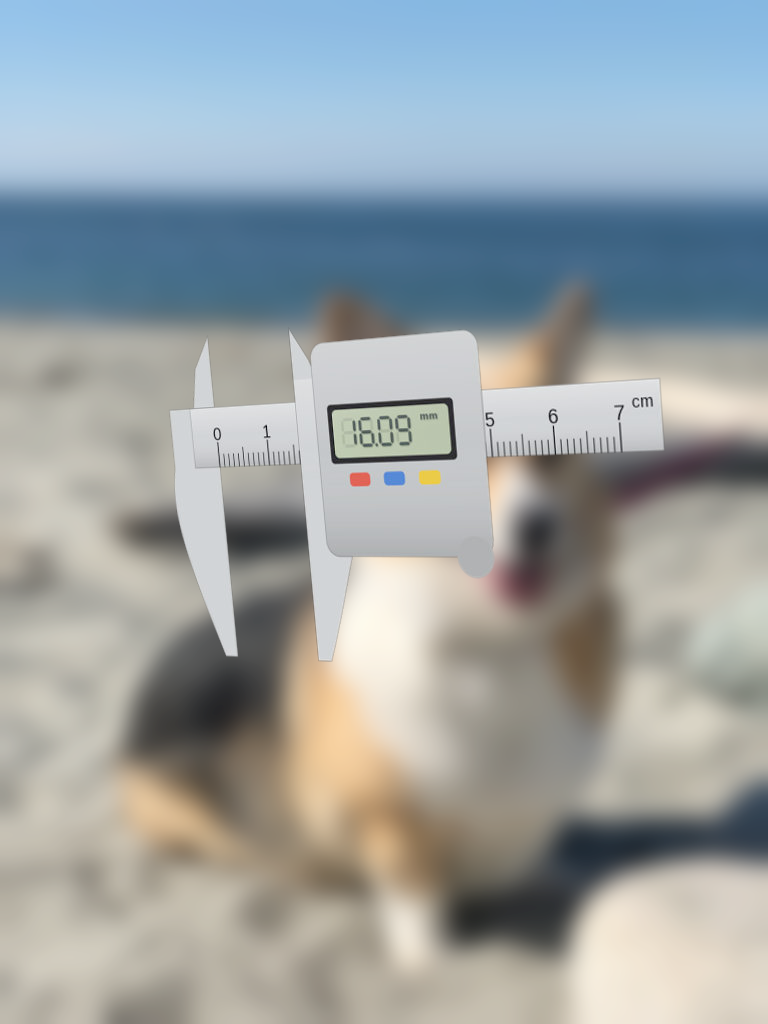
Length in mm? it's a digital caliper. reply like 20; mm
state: 16.09; mm
